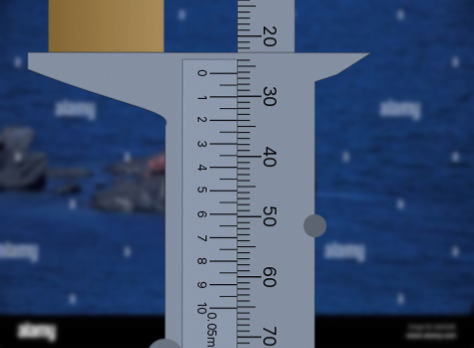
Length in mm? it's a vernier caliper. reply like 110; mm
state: 26.2; mm
